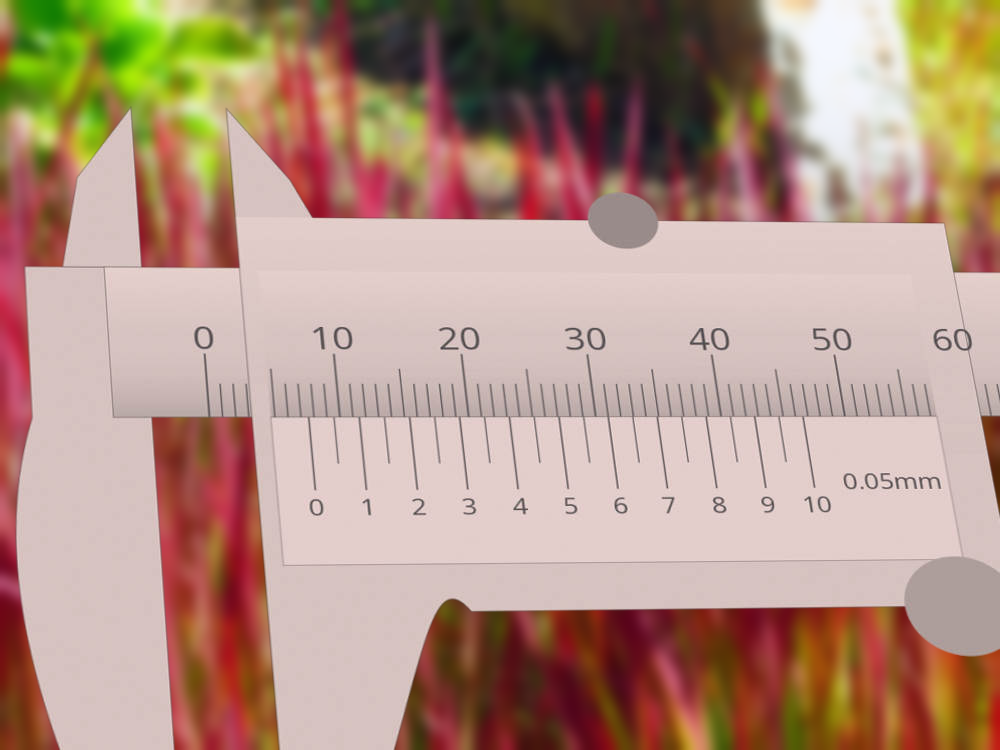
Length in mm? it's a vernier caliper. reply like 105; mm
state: 7.6; mm
